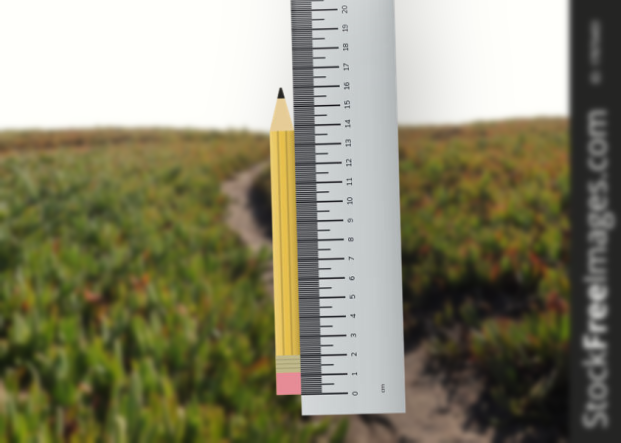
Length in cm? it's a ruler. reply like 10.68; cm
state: 16; cm
